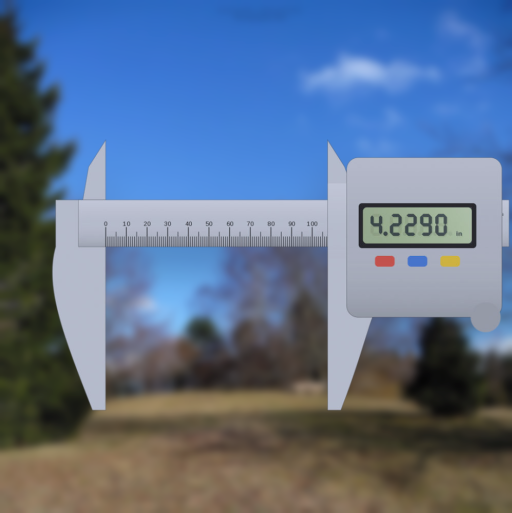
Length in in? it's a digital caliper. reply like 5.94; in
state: 4.2290; in
